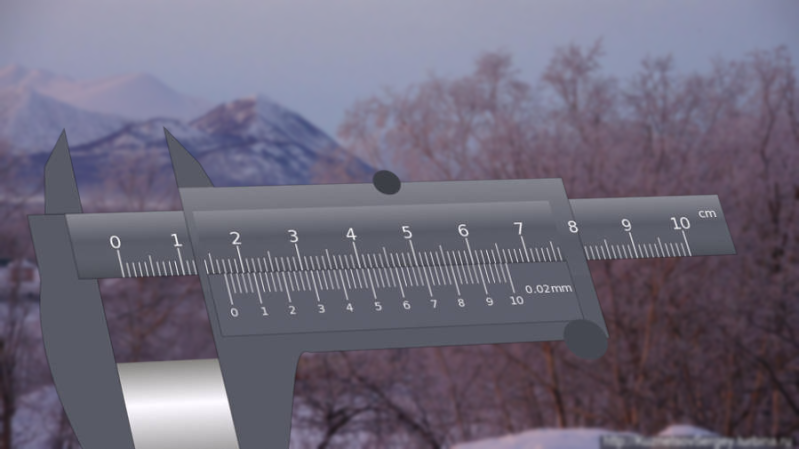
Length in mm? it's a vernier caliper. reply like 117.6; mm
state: 16.8; mm
